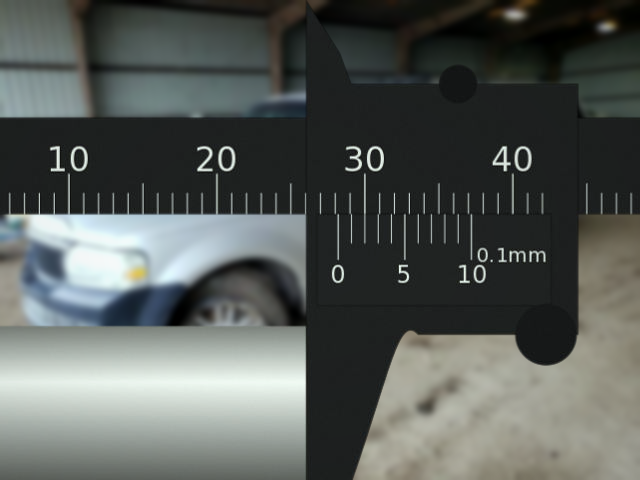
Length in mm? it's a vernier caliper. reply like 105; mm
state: 28.2; mm
